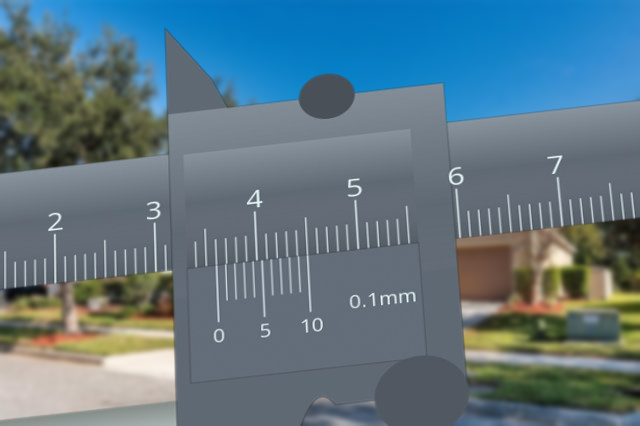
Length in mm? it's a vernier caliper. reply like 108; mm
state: 36.0; mm
